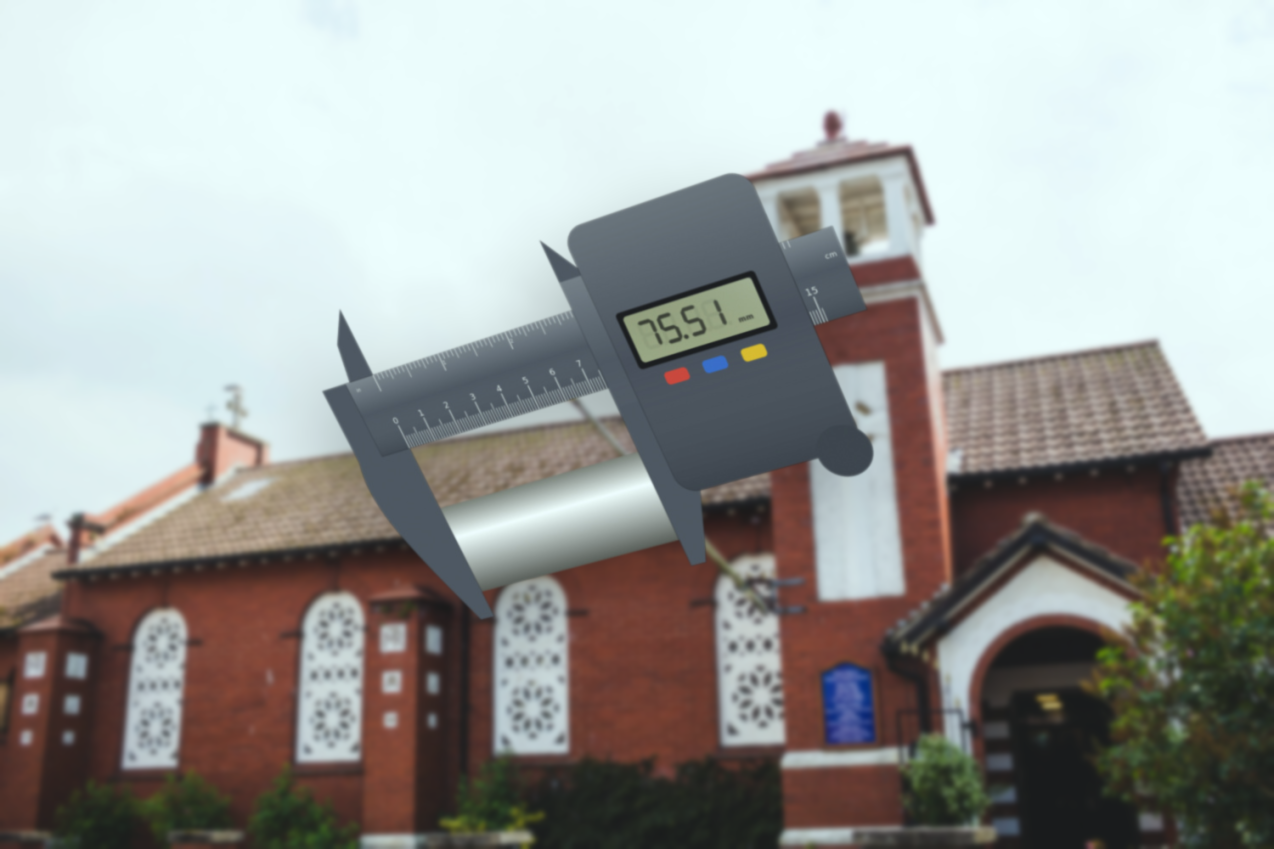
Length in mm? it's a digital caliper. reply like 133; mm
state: 75.51; mm
